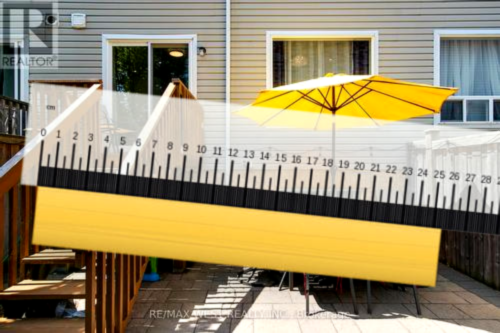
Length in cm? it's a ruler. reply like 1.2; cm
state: 25.5; cm
